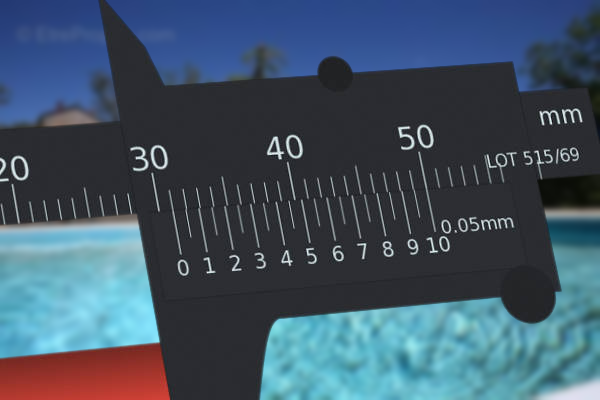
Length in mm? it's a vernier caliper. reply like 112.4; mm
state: 31.0; mm
